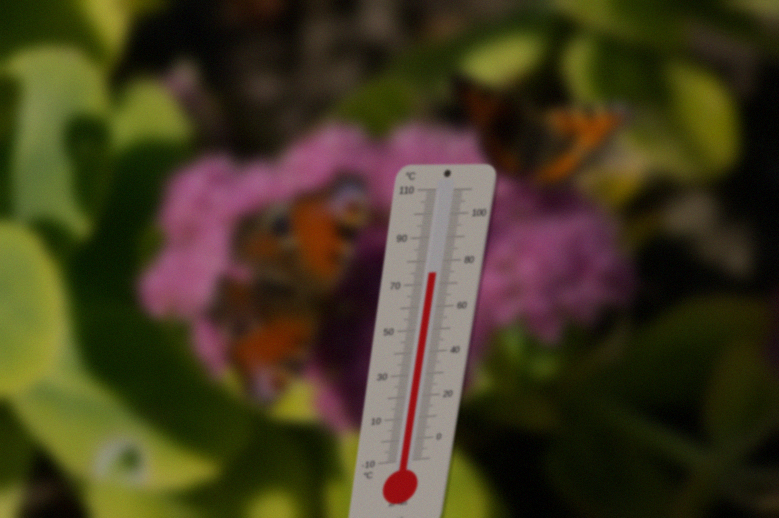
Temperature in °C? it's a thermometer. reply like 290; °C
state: 75; °C
